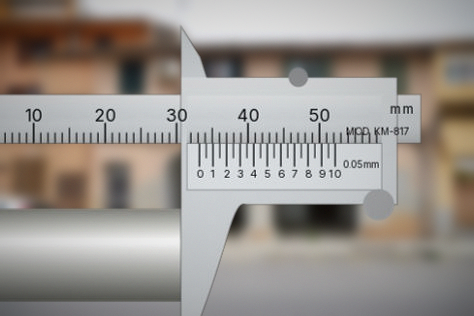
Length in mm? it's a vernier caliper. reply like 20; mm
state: 33.2; mm
